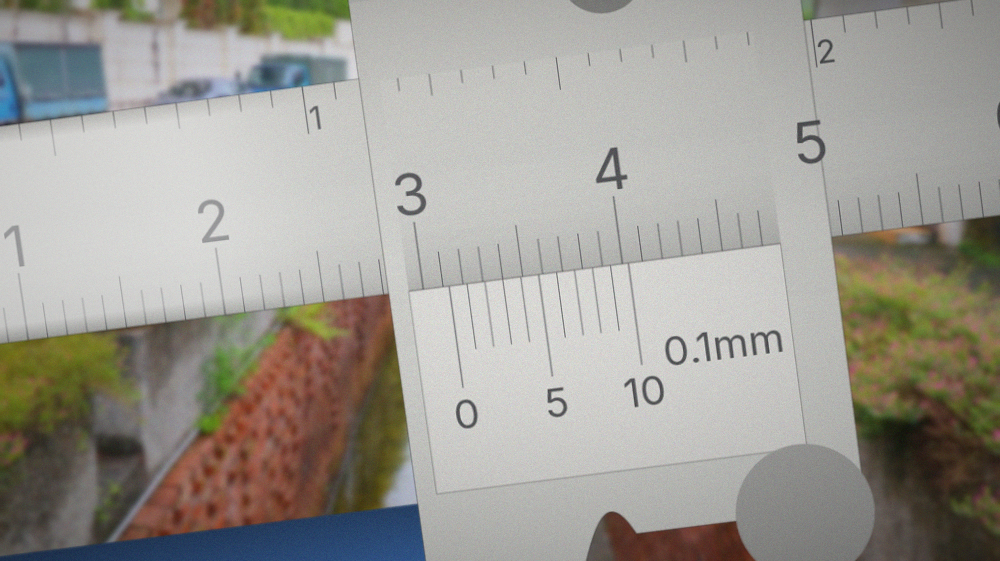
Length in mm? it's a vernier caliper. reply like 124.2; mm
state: 31.3; mm
